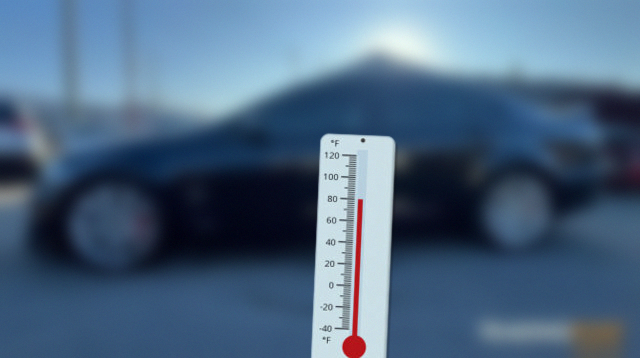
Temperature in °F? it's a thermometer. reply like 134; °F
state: 80; °F
